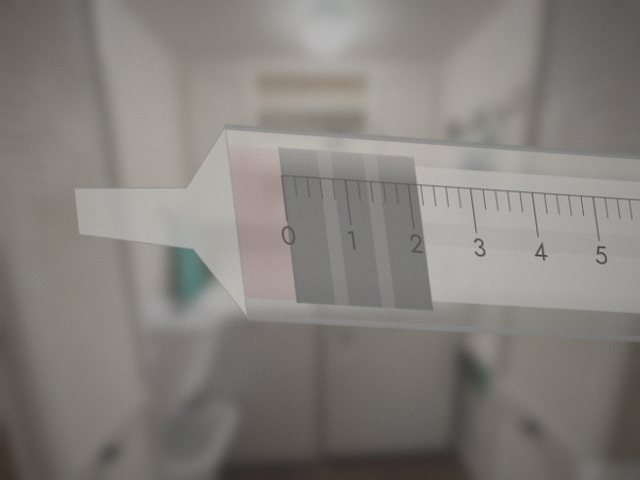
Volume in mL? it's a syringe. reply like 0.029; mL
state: 0; mL
